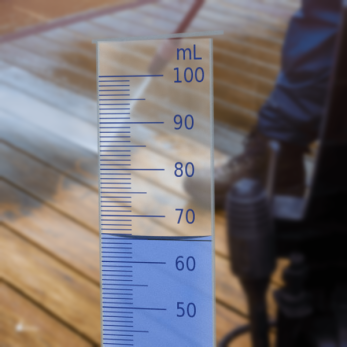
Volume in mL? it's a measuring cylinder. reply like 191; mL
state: 65; mL
